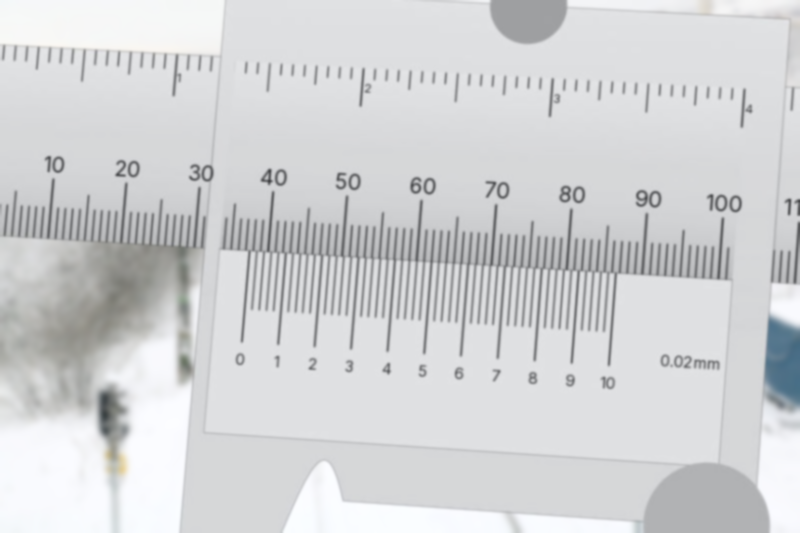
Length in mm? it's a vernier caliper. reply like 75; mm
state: 37.5; mm
